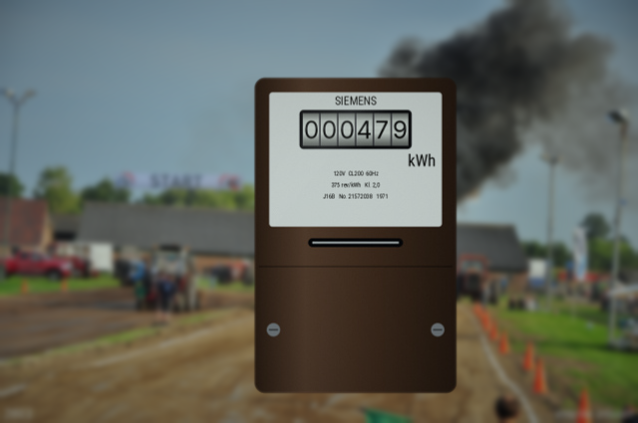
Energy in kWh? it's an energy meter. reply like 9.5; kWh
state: 479; kWh
